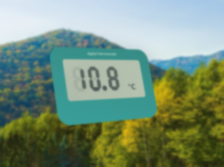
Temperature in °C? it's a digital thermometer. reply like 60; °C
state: 10.8; °C
